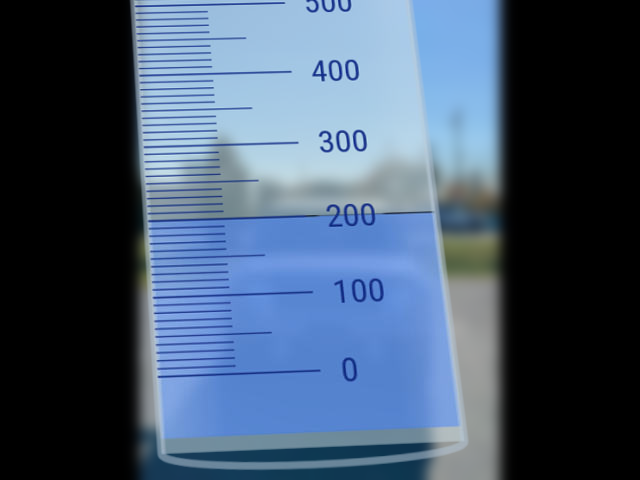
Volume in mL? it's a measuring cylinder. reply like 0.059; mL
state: 200; mL
